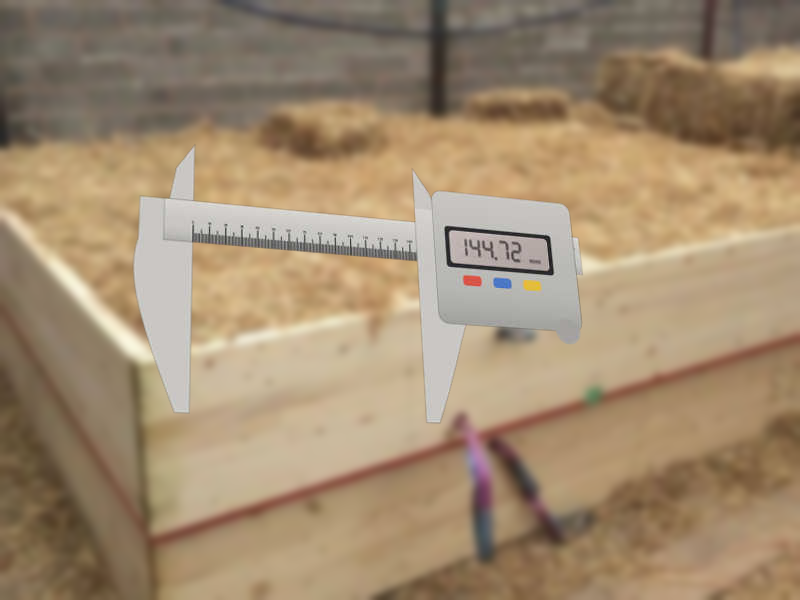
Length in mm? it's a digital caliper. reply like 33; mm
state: 144.72; mm
